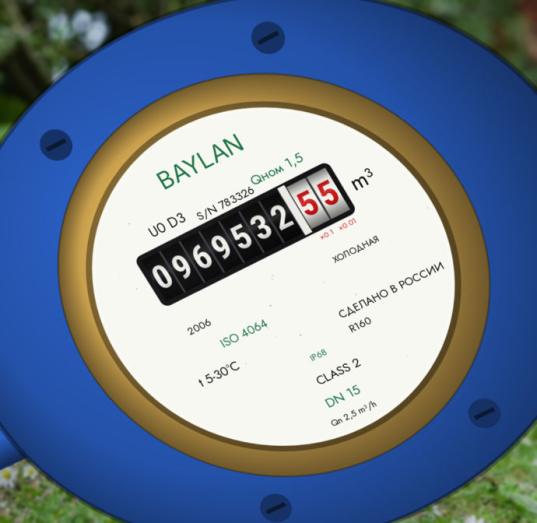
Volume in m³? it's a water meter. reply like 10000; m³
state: 969532.55; m³
